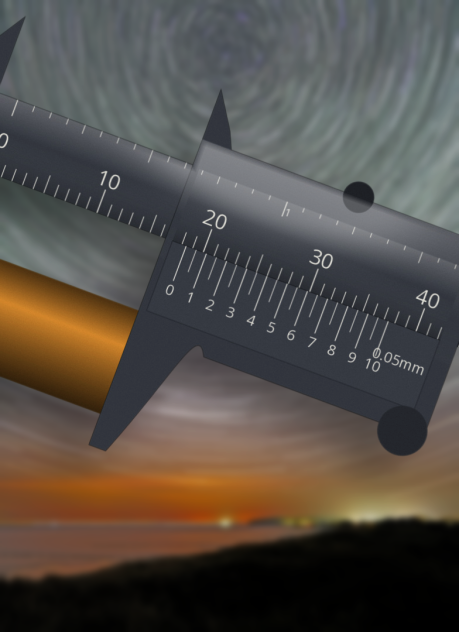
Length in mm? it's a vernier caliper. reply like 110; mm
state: 18.4; mm
